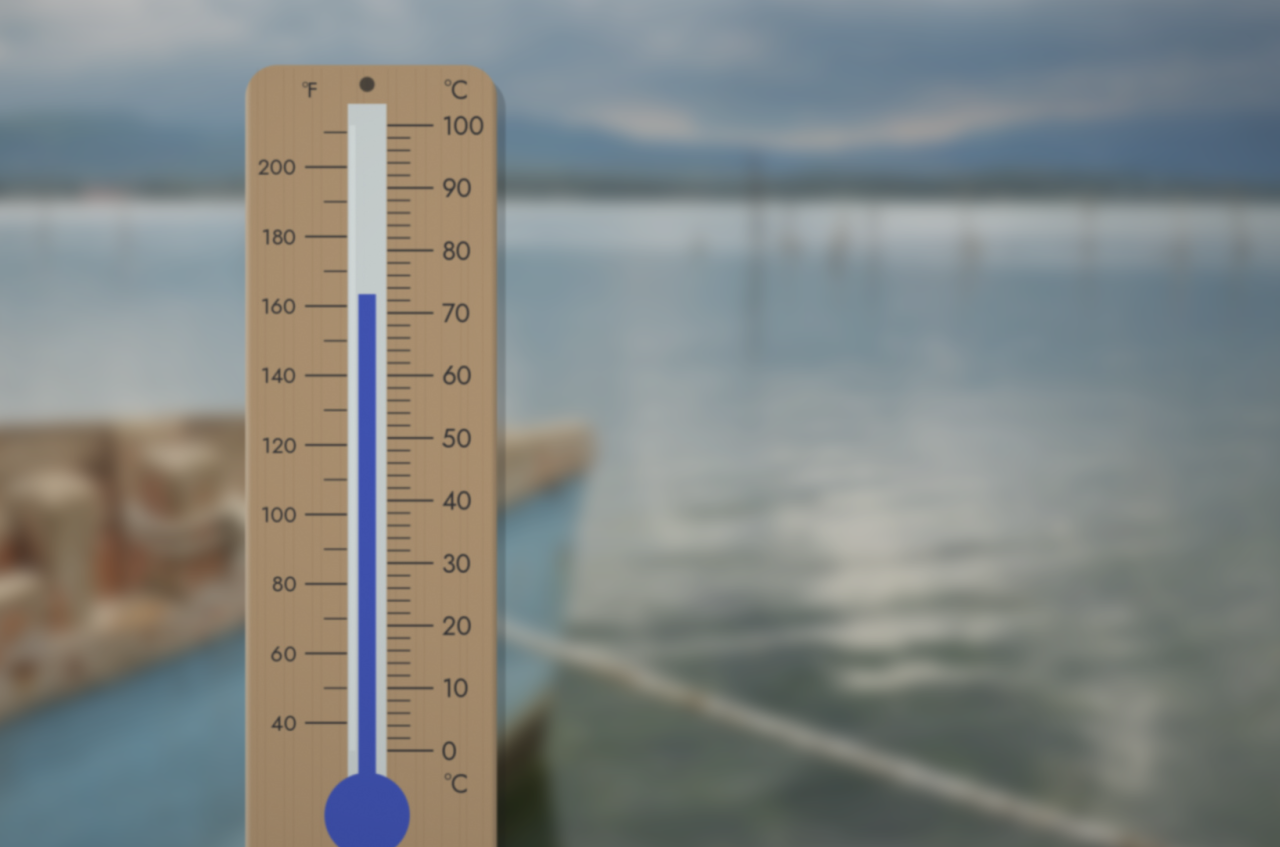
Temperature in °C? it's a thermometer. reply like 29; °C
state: 73; °C
